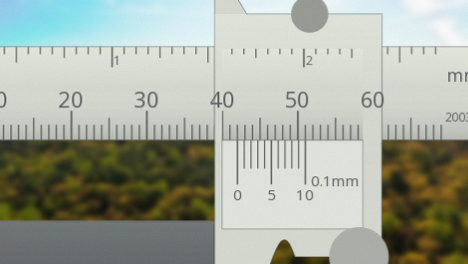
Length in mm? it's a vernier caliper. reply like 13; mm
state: 42.0; mm
